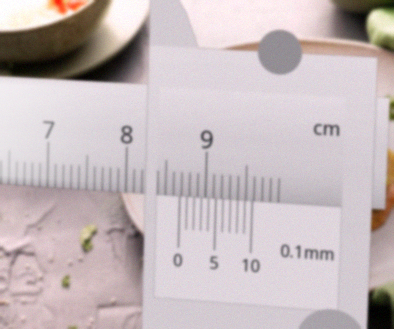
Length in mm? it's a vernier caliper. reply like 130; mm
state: 86.8; mm
